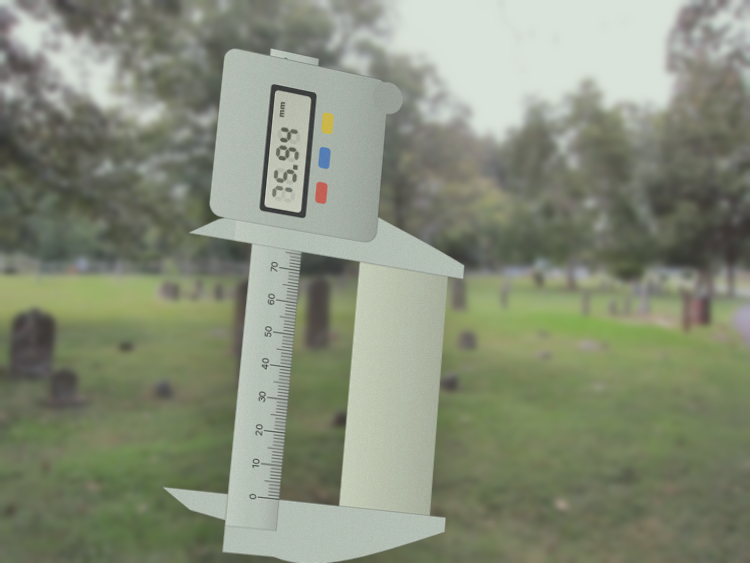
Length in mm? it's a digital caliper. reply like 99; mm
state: 75.94; mm
